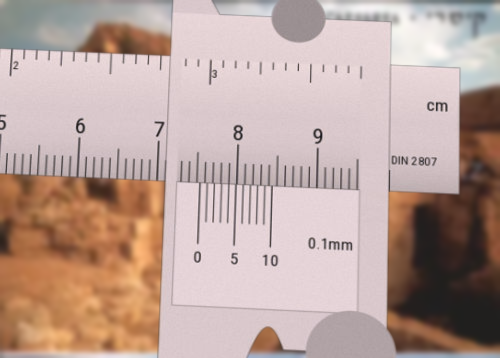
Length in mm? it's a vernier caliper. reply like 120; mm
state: 75.4; mm
